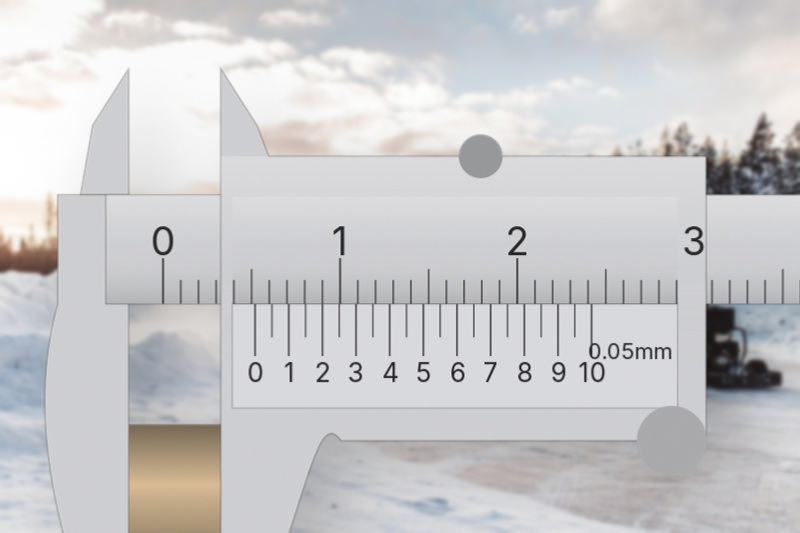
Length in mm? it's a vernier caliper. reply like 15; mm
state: 5.2; mm
